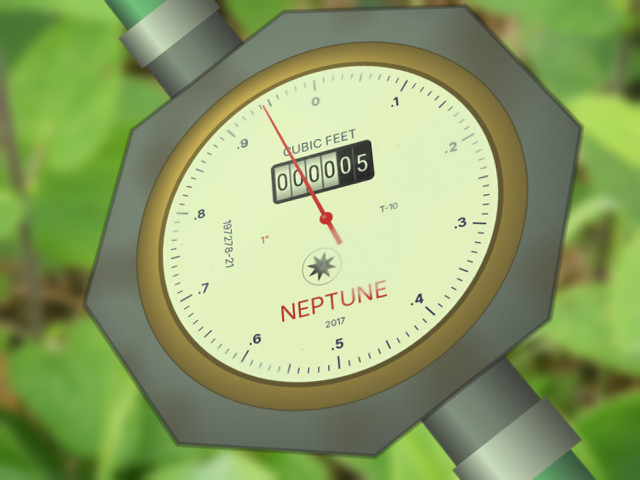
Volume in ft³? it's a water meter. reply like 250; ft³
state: 4.94; ft³
